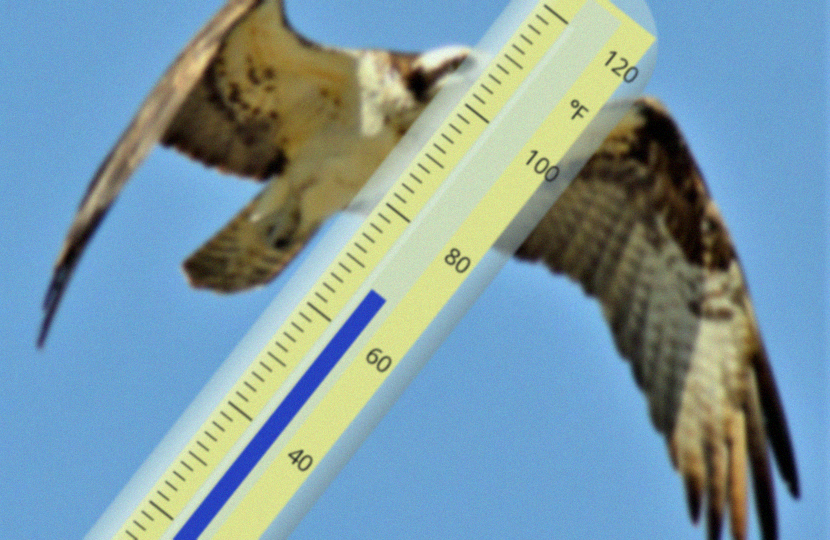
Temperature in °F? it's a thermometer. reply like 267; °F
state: 68; °F
